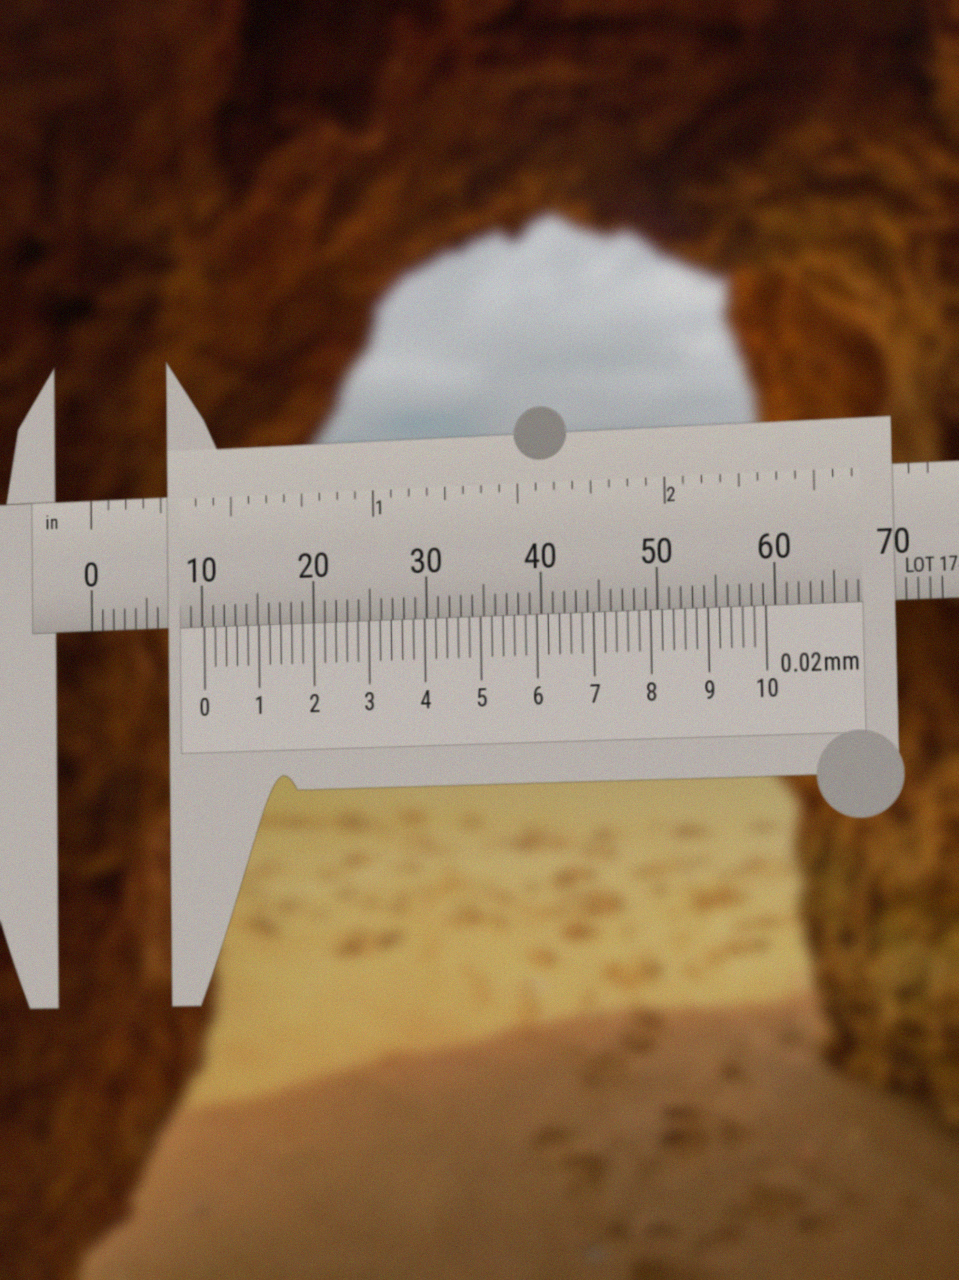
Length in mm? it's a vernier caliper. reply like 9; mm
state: 10.2; mm
